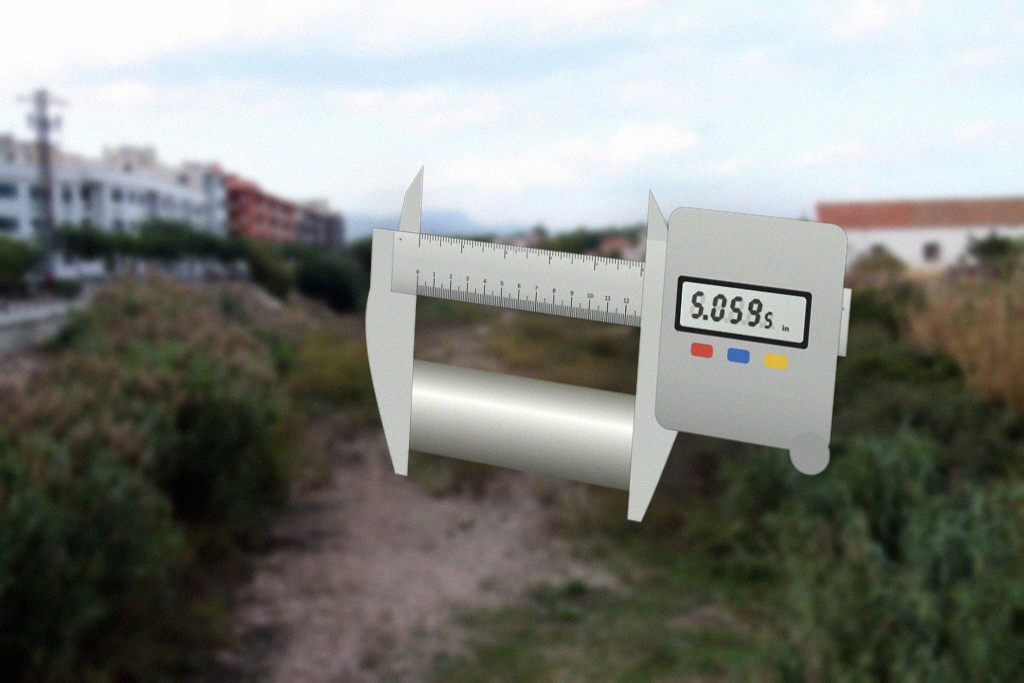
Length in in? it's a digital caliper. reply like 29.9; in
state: 5.0595; in
